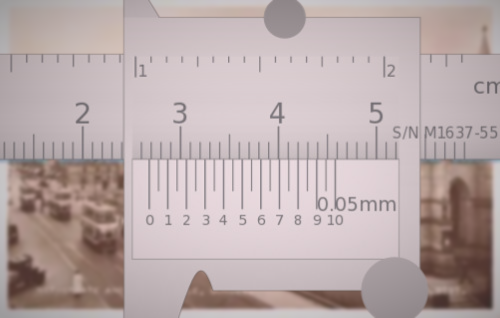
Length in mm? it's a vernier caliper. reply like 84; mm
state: 26.8; mm
